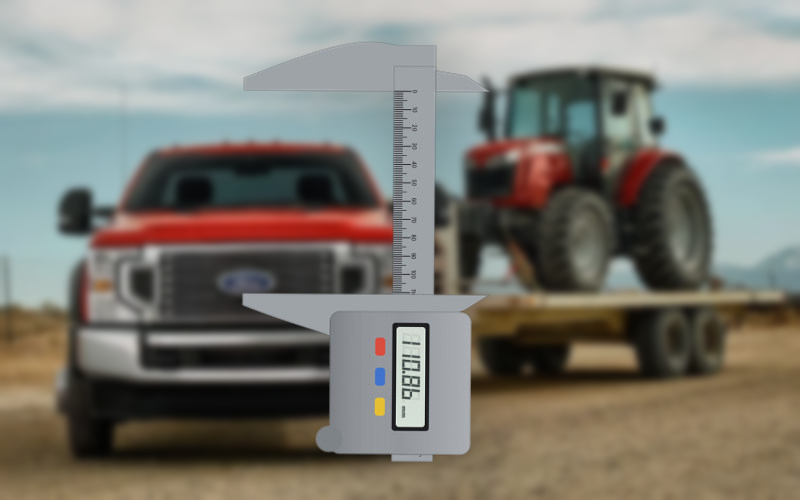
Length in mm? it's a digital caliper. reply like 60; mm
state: 110.86; mm
